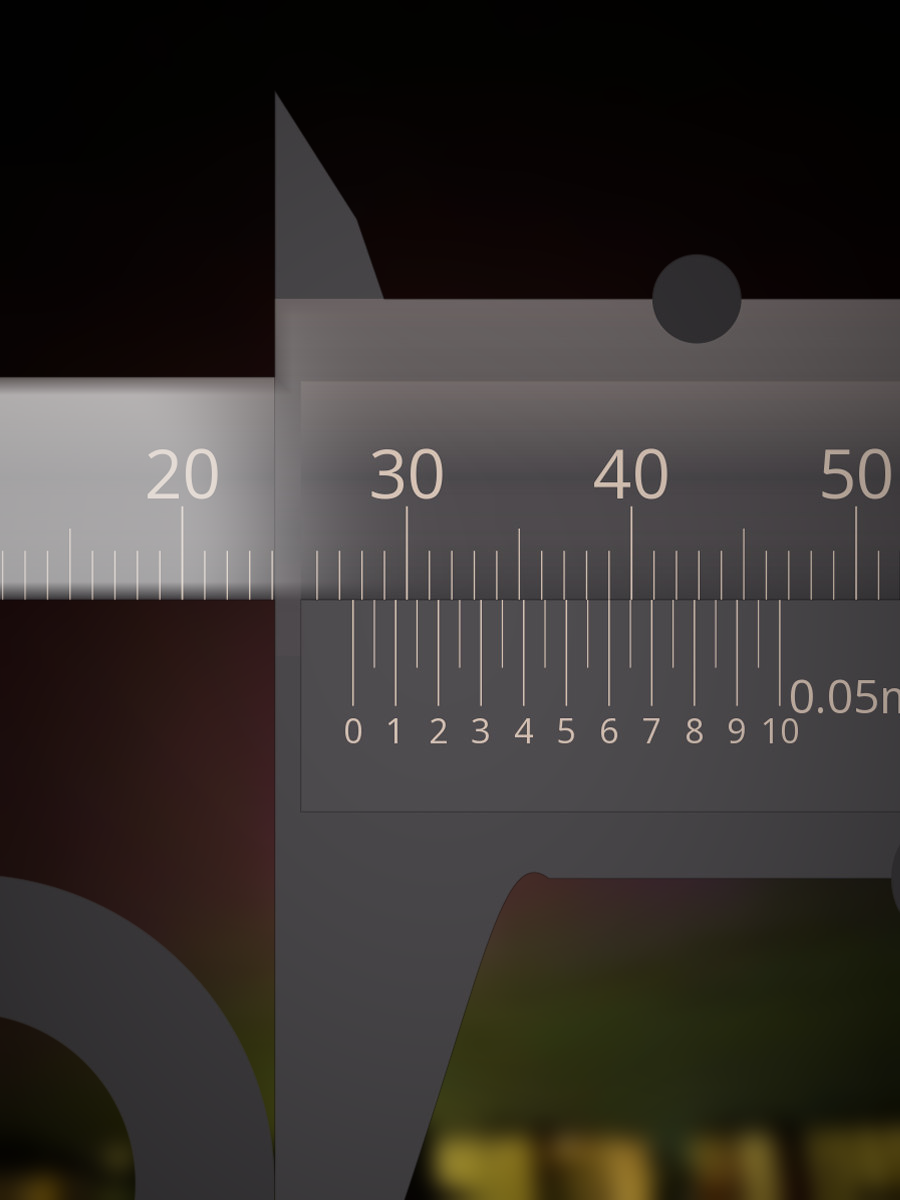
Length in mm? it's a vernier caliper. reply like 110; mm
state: 27.6; mm
